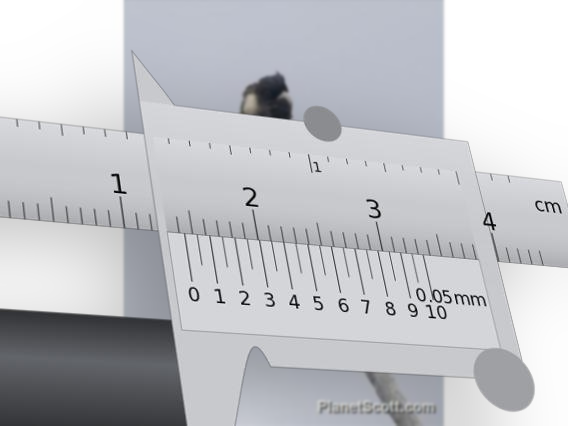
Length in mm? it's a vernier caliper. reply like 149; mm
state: 14.4; mm
